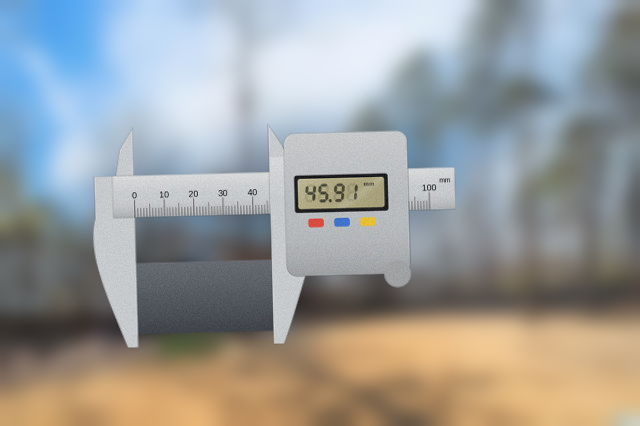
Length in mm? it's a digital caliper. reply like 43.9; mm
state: 45.91; mm
